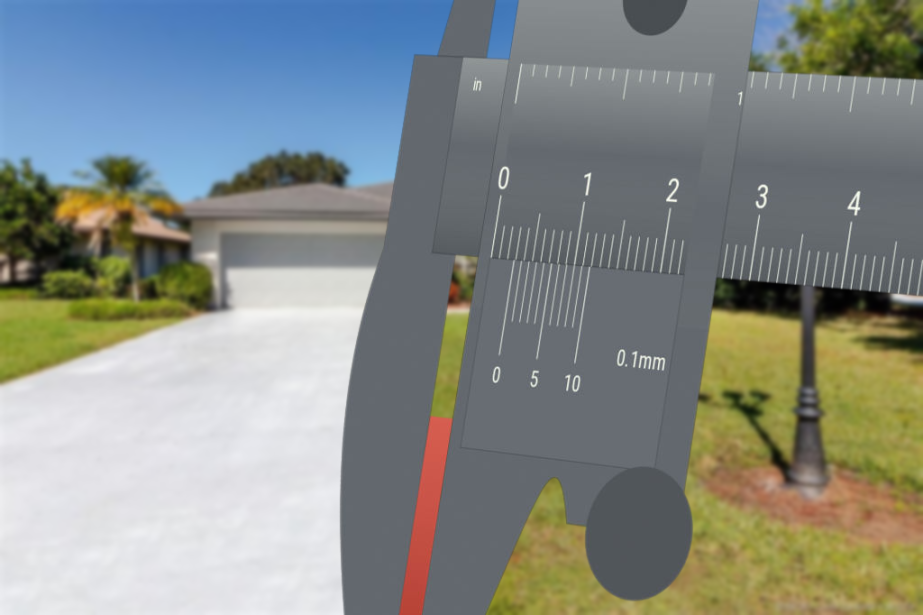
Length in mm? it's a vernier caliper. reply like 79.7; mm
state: 2.8; mm
